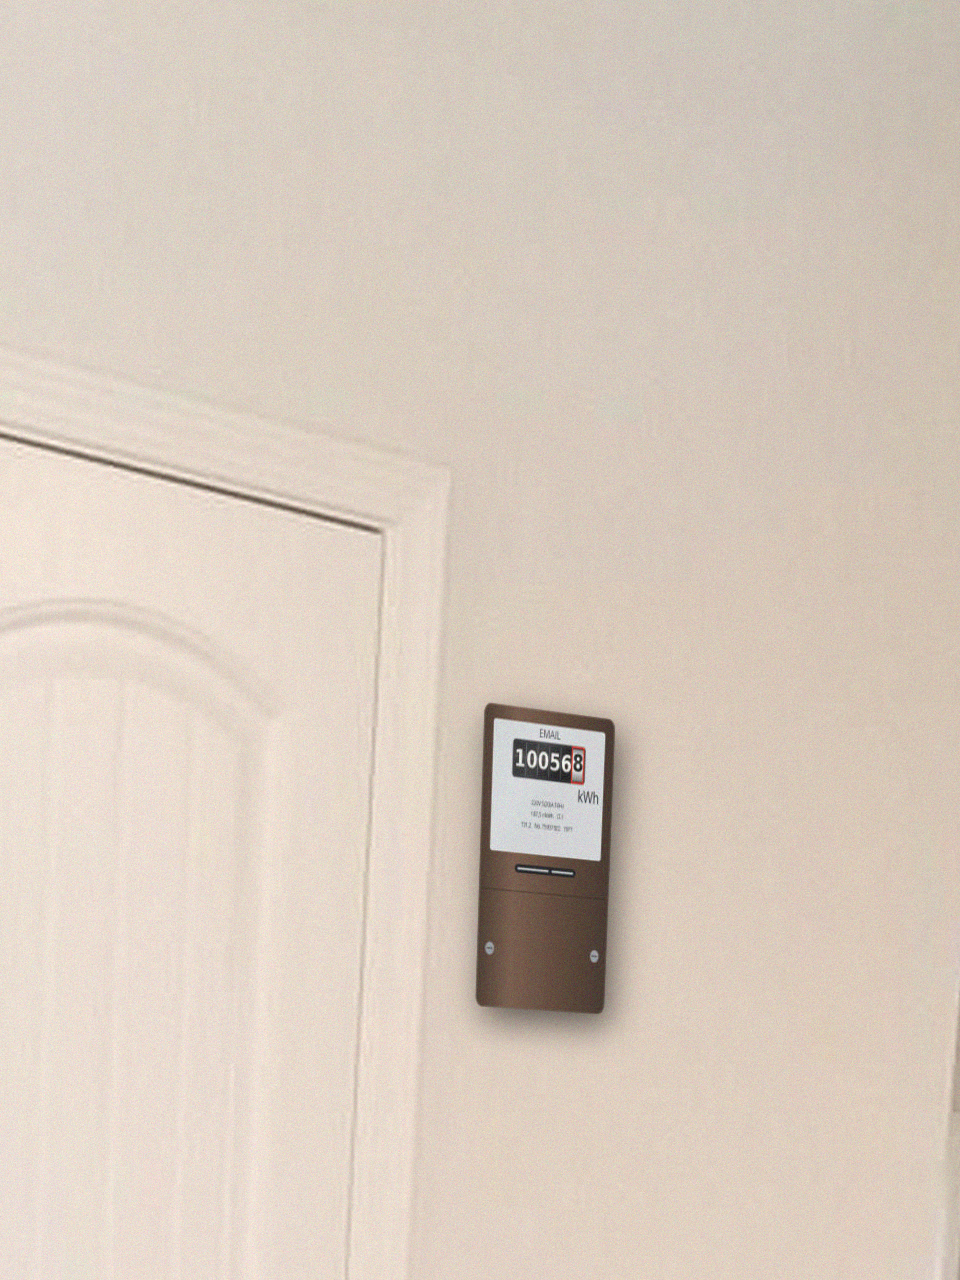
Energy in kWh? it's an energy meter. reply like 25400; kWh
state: 10056.8; kWh
